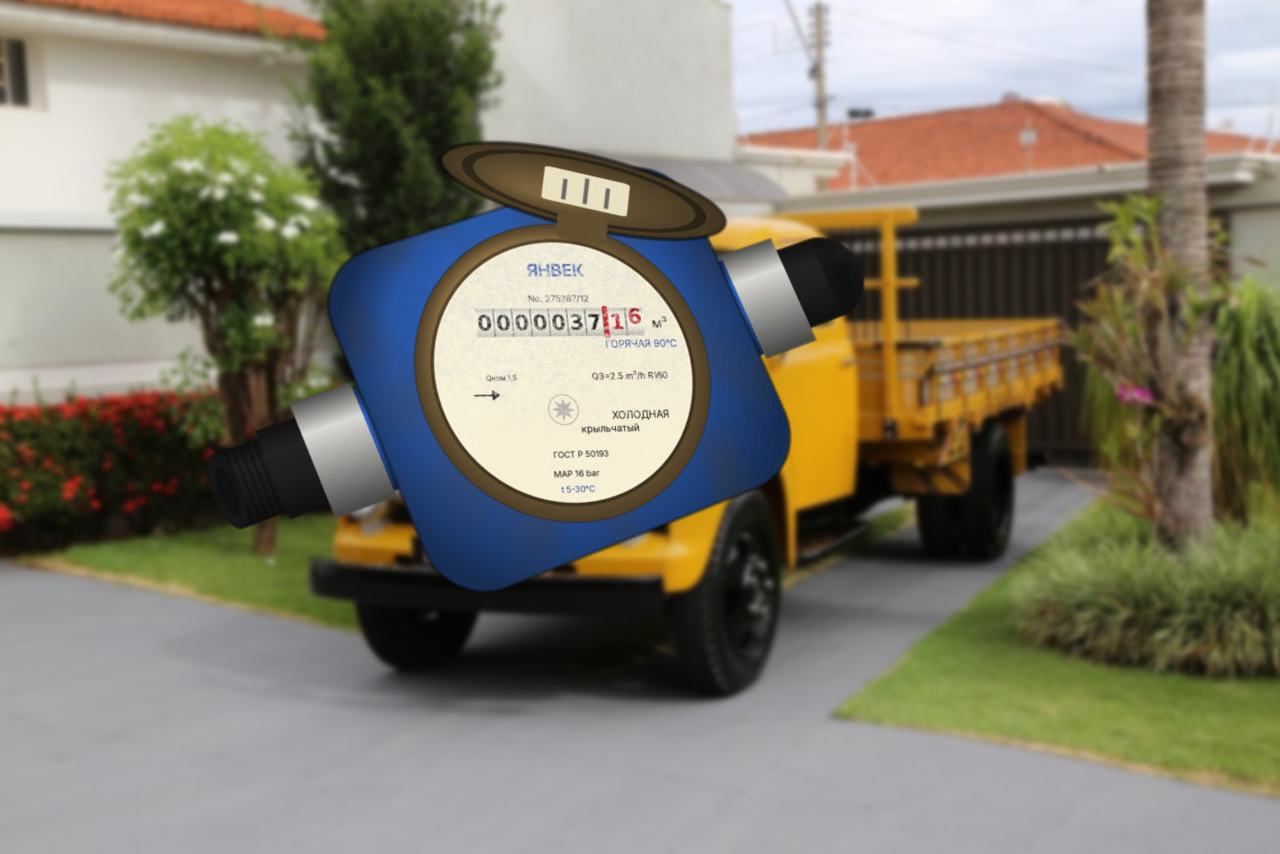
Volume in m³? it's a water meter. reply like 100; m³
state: 37.16; m³
